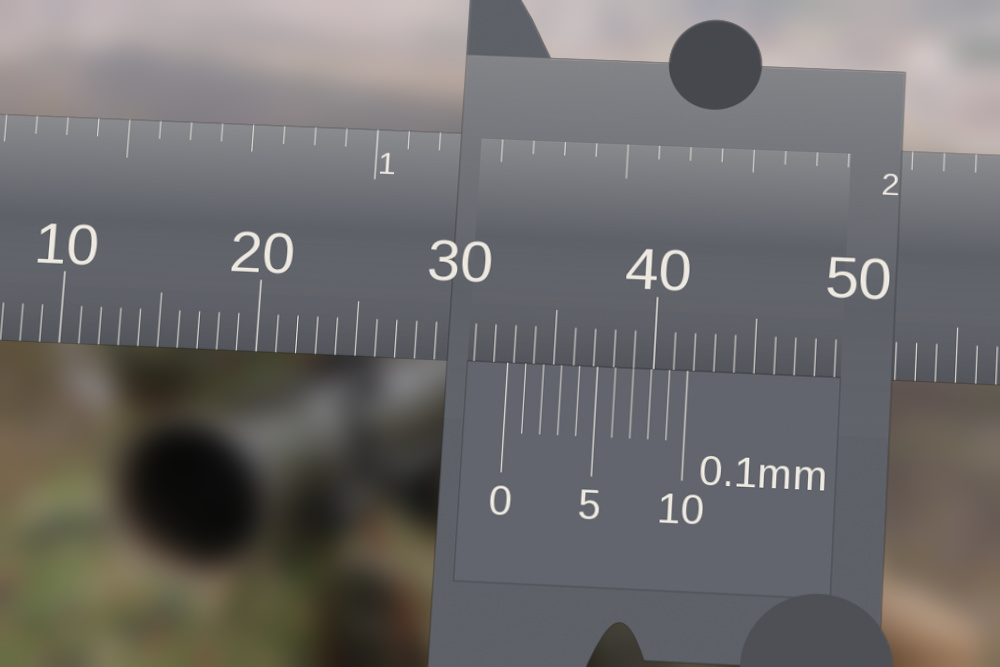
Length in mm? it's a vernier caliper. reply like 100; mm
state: 32.7; mm
